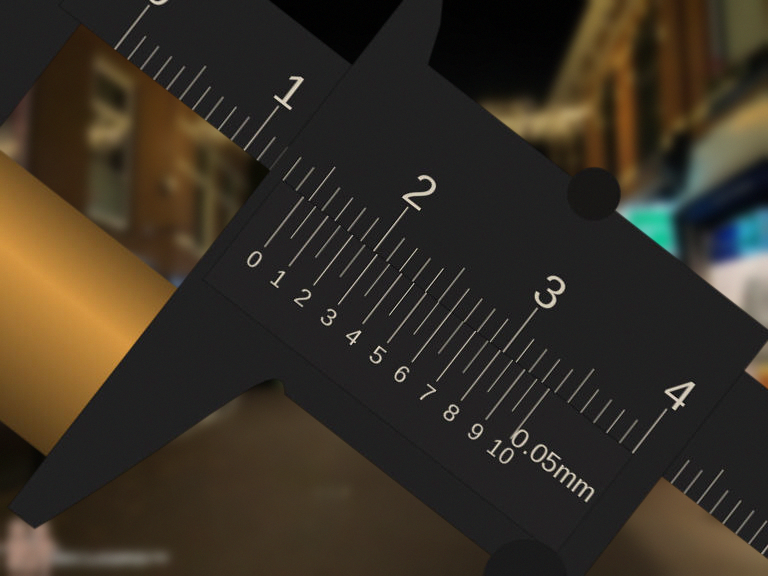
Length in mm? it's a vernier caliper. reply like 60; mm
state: 14.6; mm
